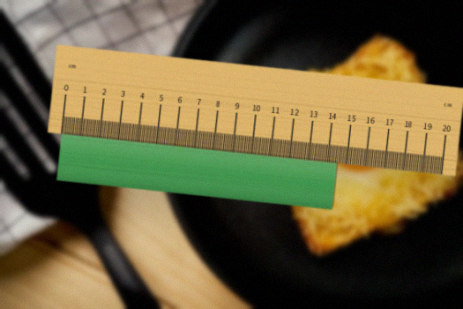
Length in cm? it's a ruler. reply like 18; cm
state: 14.5; cm
